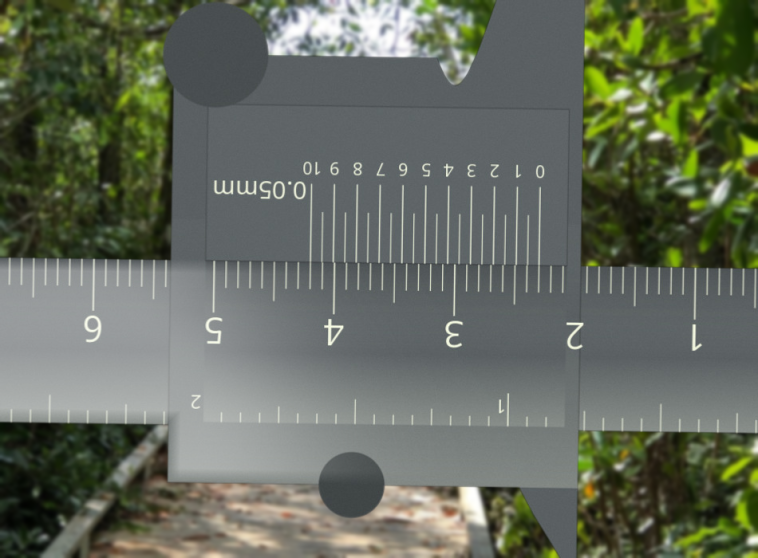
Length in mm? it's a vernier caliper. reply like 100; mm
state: 23.0; mm
